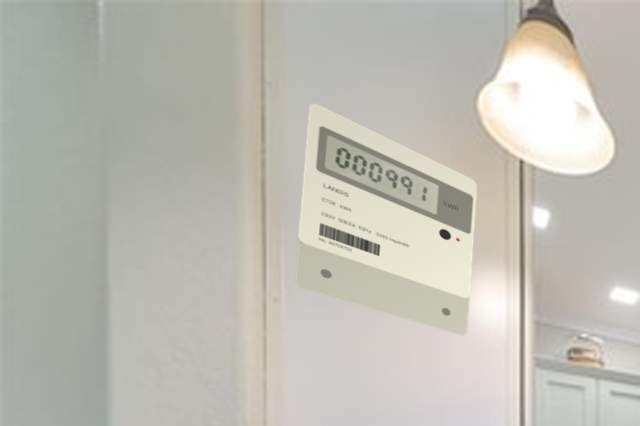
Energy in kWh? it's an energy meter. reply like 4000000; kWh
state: 991; kWh
